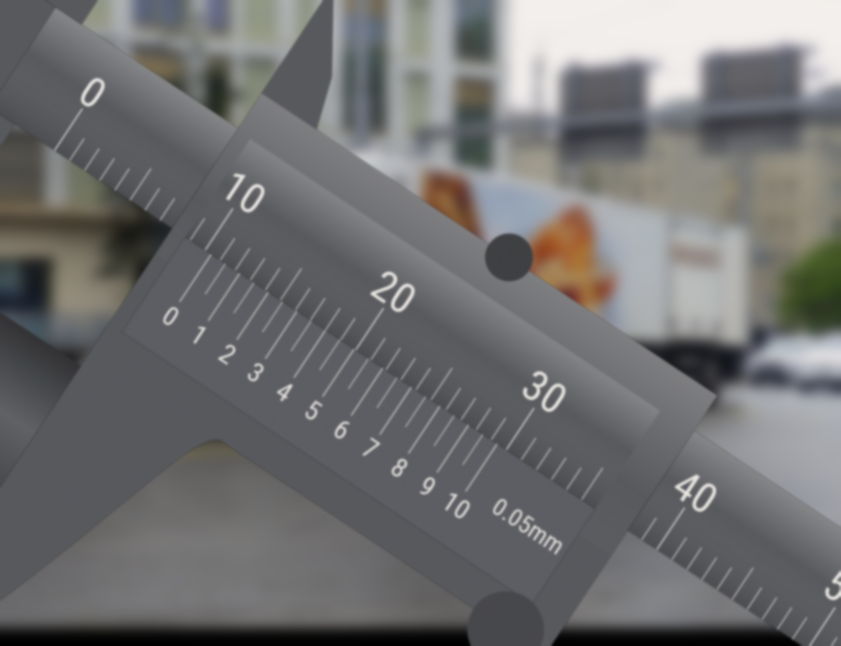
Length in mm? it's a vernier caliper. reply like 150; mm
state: 10.4; mm
